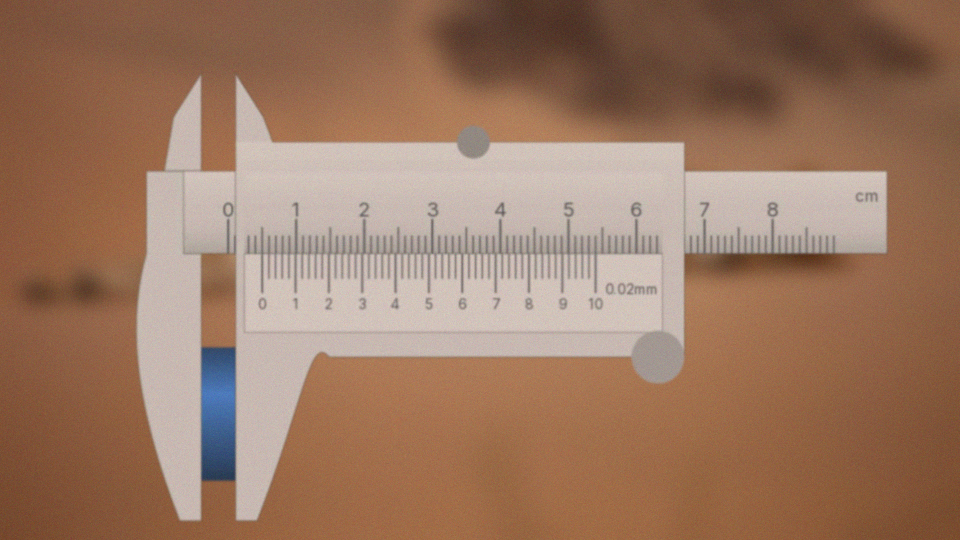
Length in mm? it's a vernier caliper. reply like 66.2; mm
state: 5.0; mm
